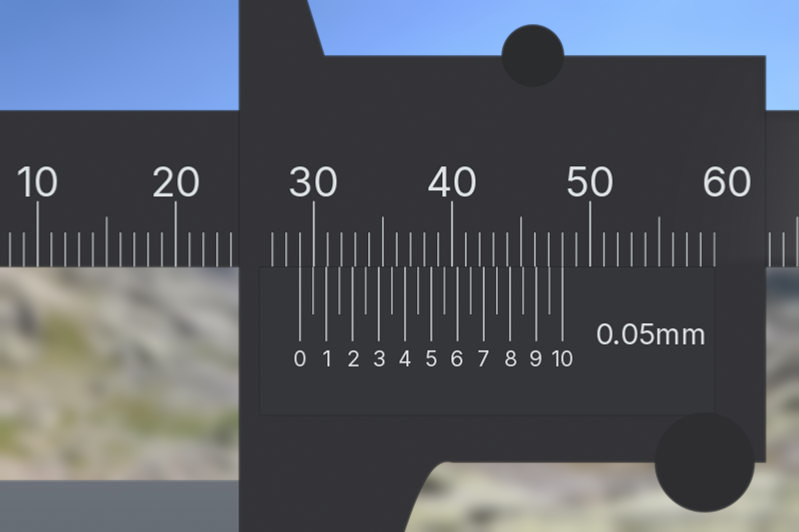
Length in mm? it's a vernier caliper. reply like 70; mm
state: 29.0; mm
